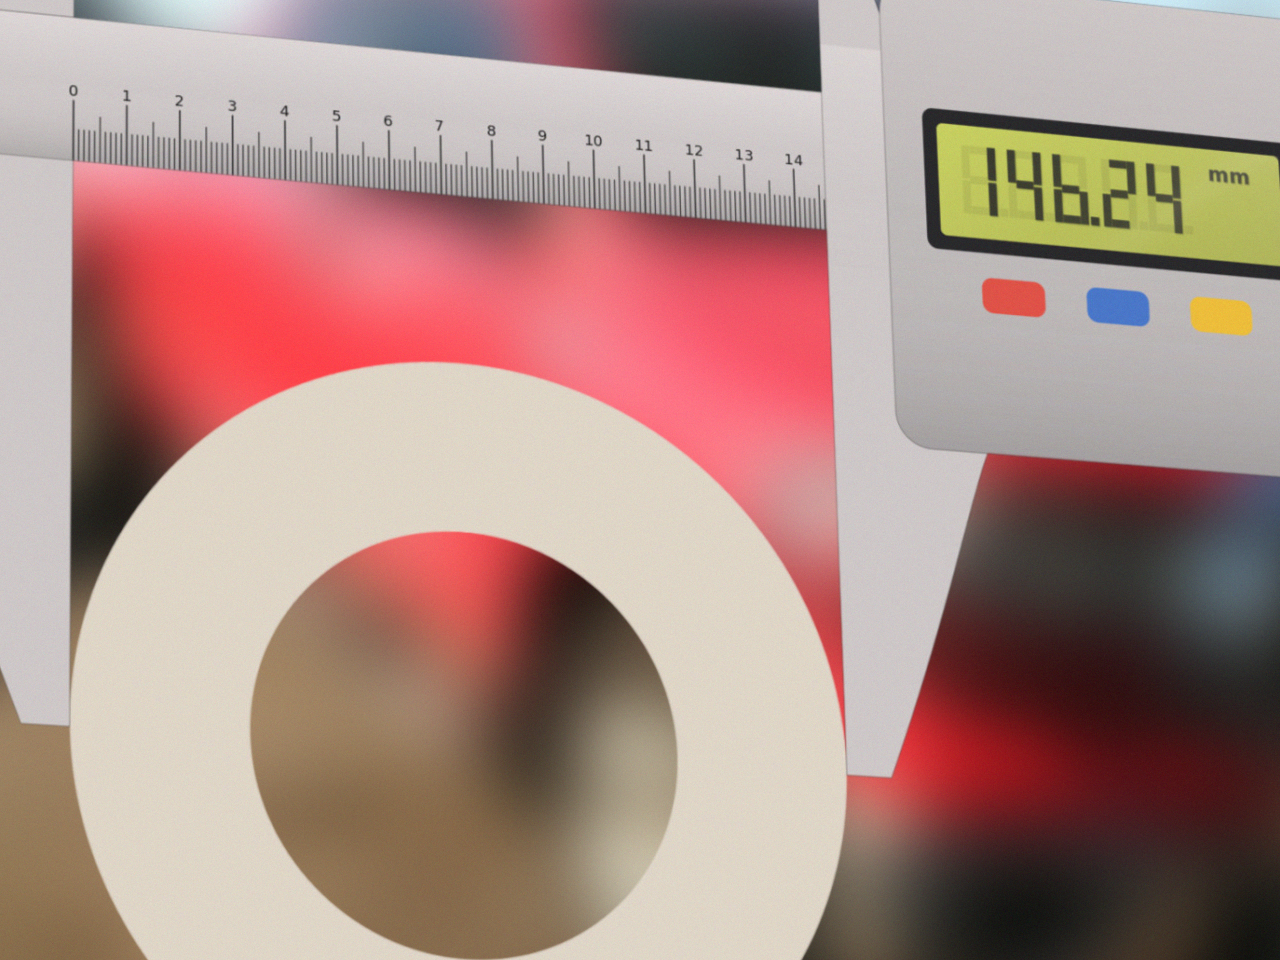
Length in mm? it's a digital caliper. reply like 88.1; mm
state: 146.24; mm
